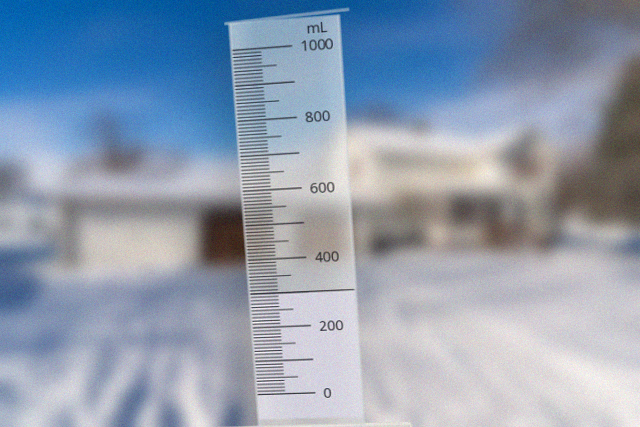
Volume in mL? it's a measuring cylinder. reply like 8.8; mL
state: 300; mL
